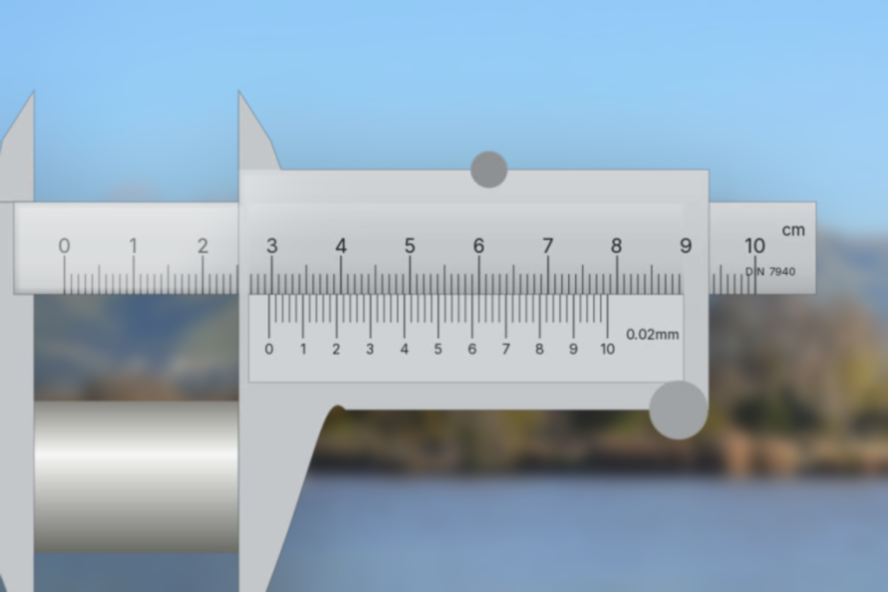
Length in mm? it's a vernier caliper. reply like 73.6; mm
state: 29.6; mm
